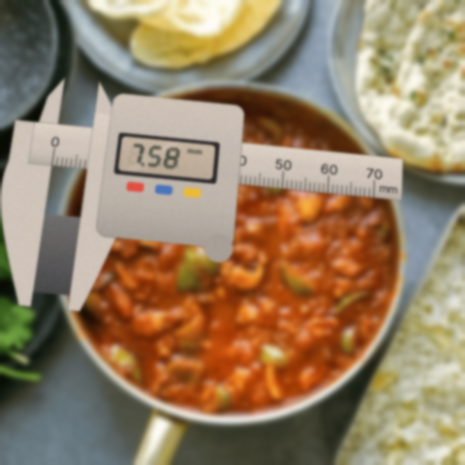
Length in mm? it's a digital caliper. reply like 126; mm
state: 7.58; mm
